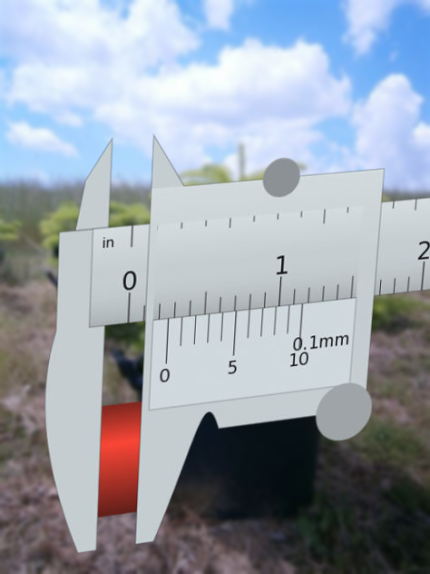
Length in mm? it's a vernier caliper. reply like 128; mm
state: 2.6; mm
